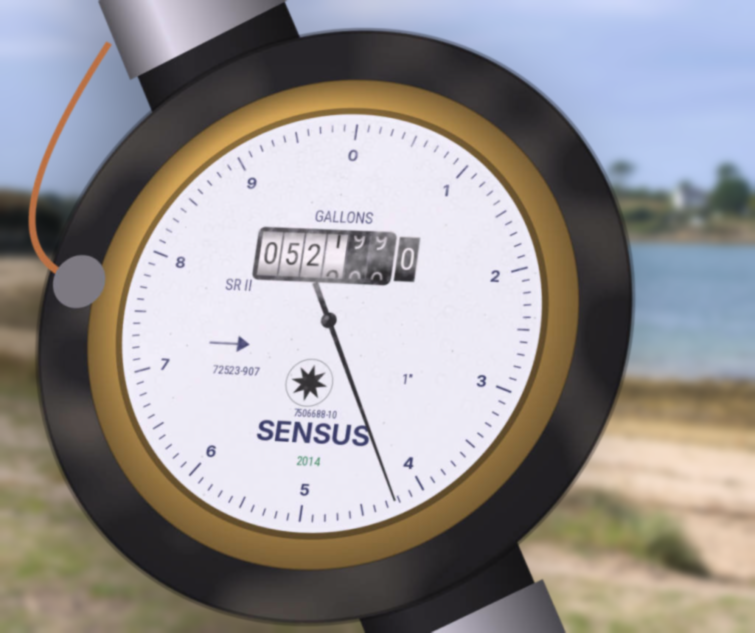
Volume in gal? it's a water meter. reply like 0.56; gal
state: 521994.2; gal
